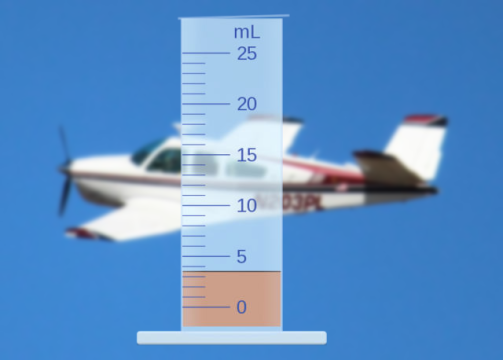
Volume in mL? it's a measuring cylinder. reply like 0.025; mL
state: 3.5; mL
